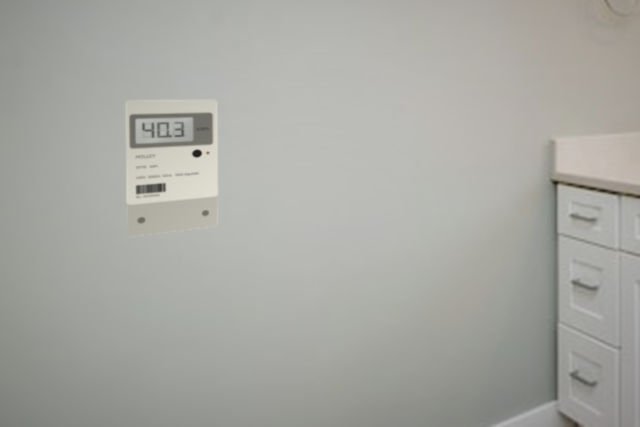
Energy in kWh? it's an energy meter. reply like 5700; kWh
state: 40.3; kWh
